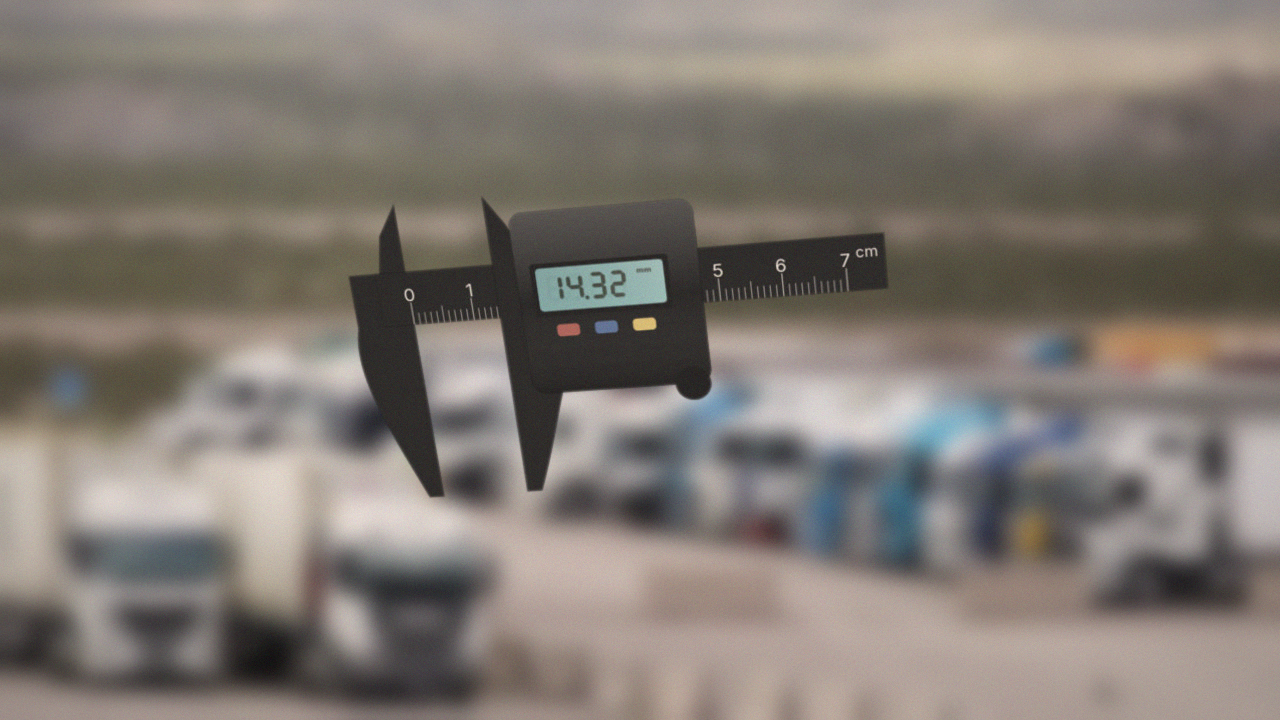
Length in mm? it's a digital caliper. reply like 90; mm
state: 14.32; mm
